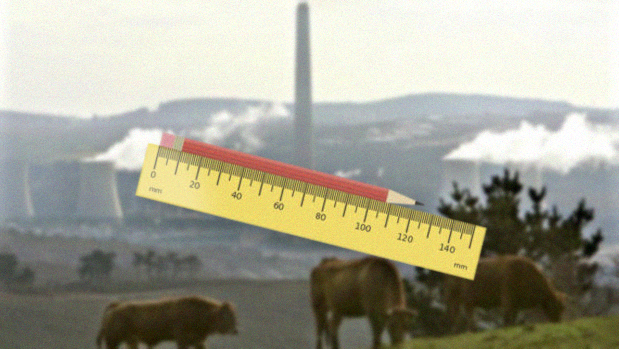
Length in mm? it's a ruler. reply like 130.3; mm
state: 125; mm
